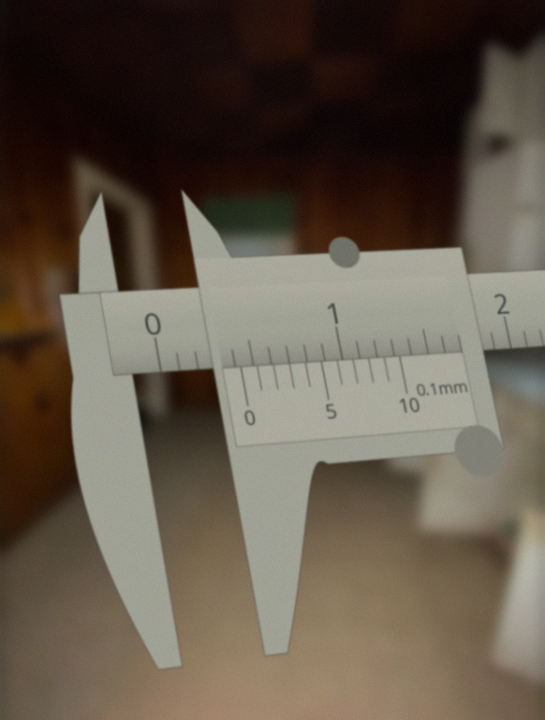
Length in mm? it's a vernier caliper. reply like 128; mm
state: 4.3; mm
